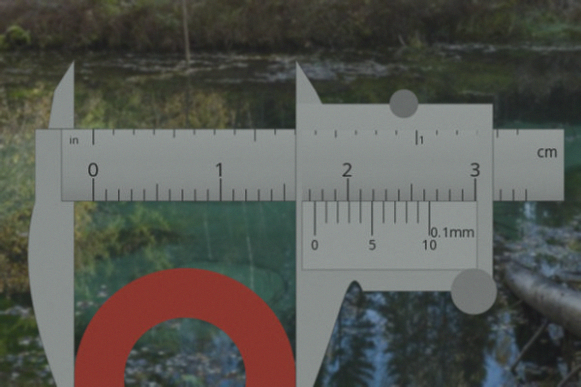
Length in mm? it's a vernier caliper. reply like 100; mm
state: 17.4; mm
